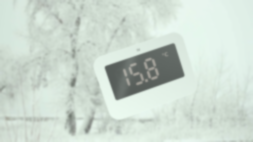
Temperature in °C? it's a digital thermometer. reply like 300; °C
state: 15.8; °C
